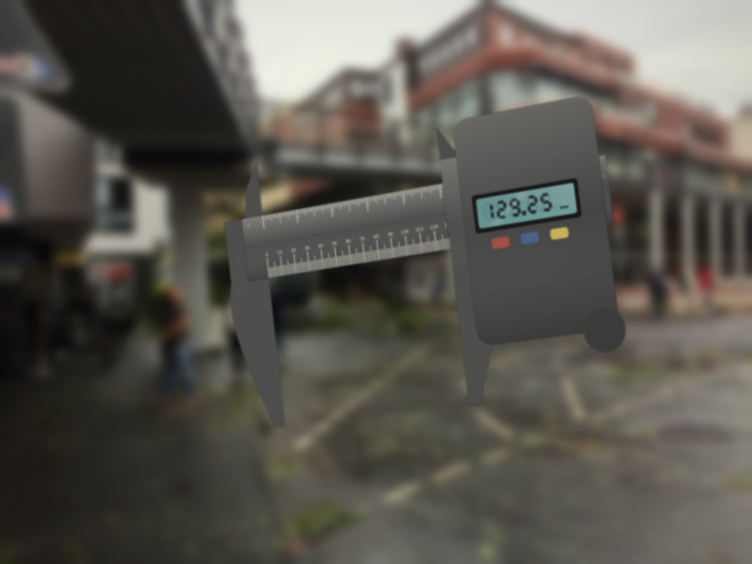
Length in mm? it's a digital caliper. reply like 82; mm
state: 129.25; mm
